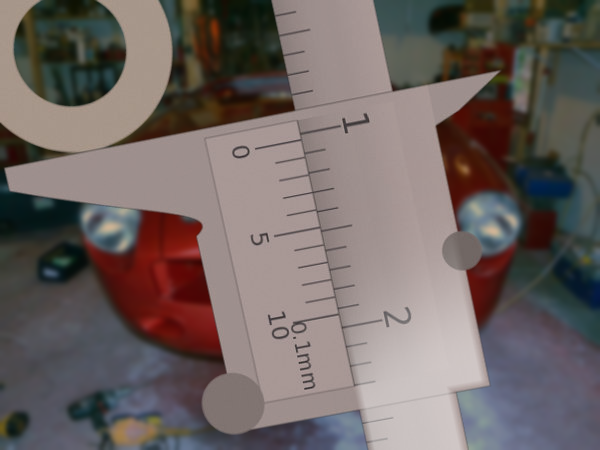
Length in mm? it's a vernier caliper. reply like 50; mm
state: 10.3; mm
